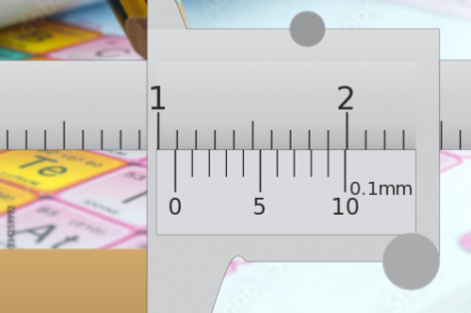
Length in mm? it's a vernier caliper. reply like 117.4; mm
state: 10.9; mm
